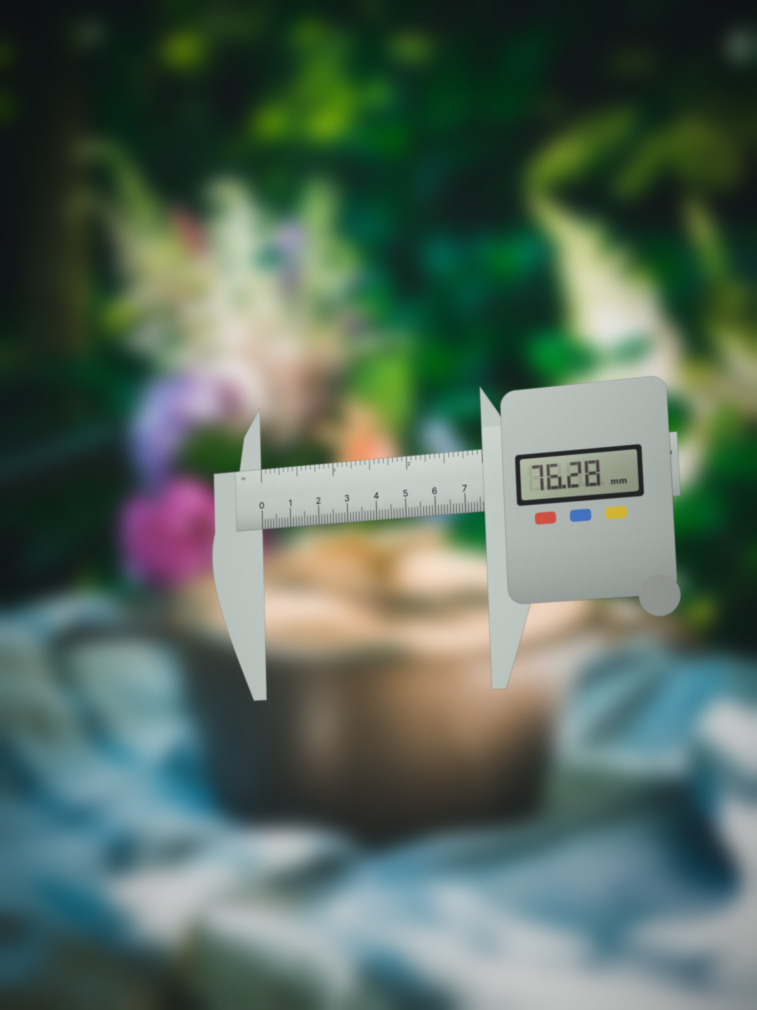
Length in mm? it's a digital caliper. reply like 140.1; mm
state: 76.28; mm
